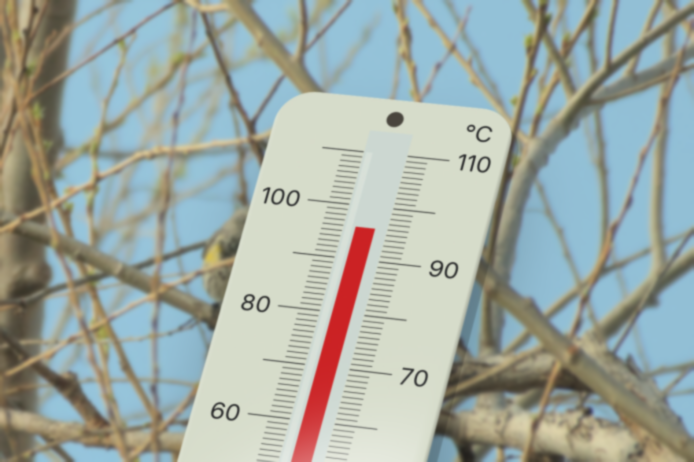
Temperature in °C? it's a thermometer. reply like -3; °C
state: 96; °C
